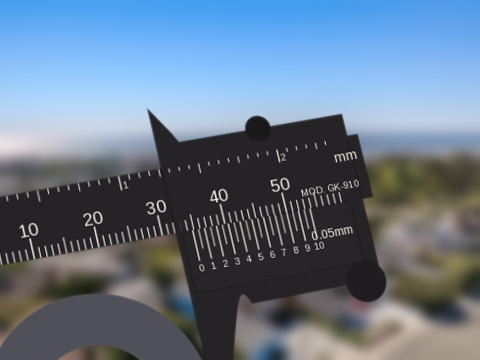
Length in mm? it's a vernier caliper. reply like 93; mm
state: 34.8; mm
